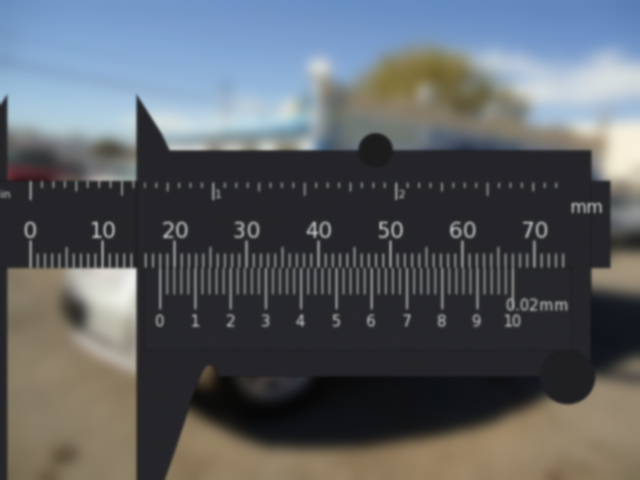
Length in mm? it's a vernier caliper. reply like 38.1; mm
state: 18.0; mm
